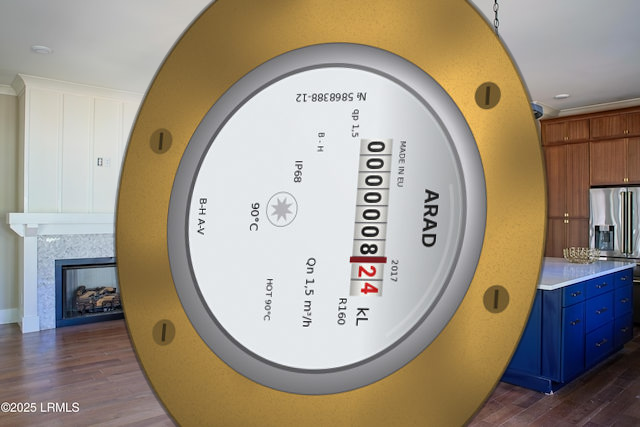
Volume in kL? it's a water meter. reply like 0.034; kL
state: 8.24; kL
